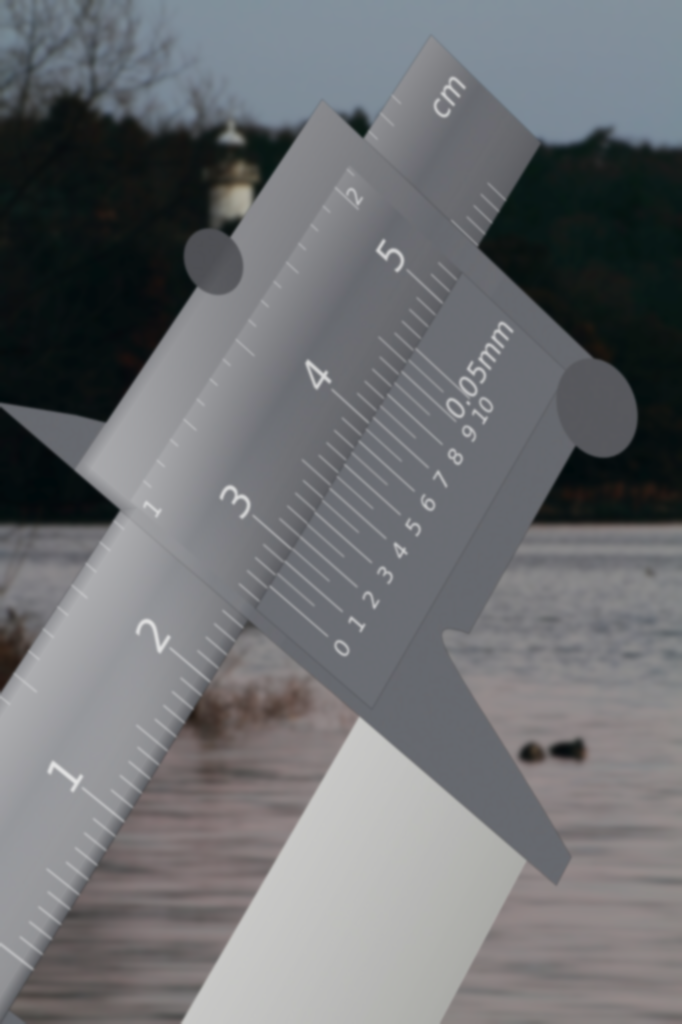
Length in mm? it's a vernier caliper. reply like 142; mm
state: 27.2; mm
